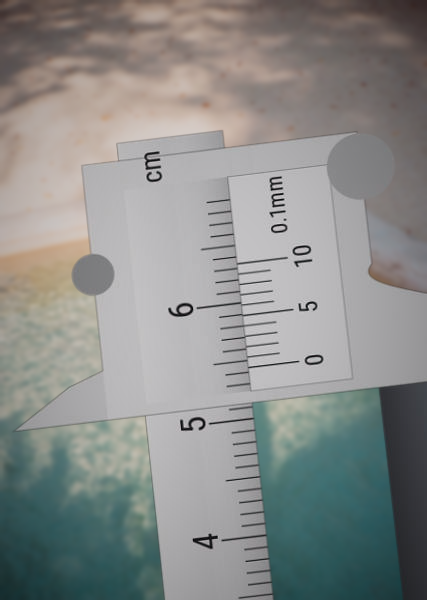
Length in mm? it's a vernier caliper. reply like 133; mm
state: 54.4; mm
